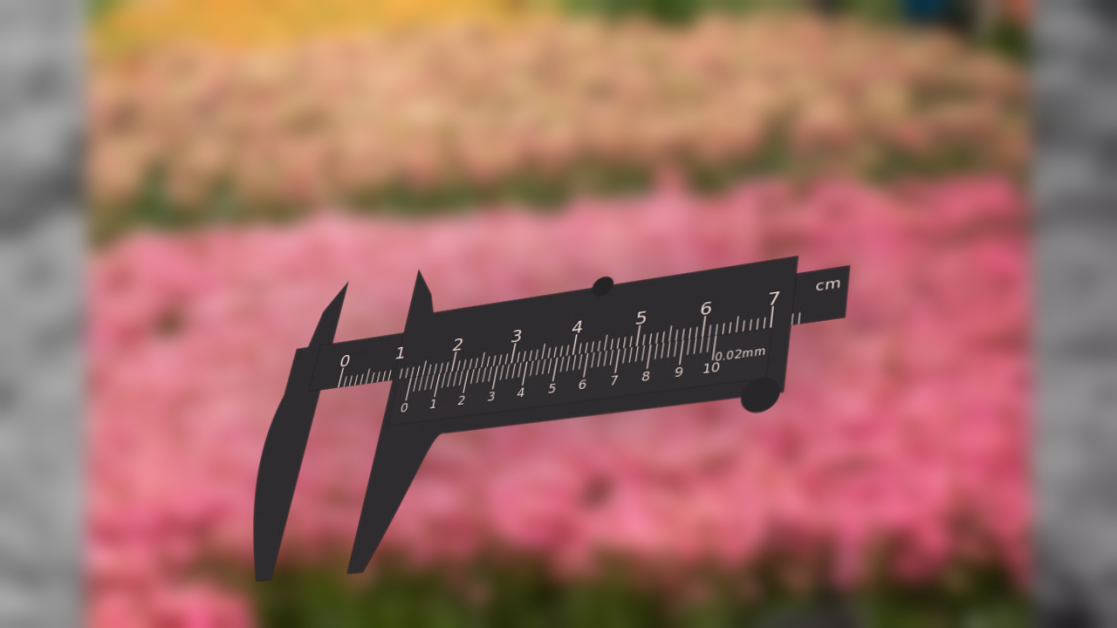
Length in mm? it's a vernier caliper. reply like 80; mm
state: 13.0; mm
